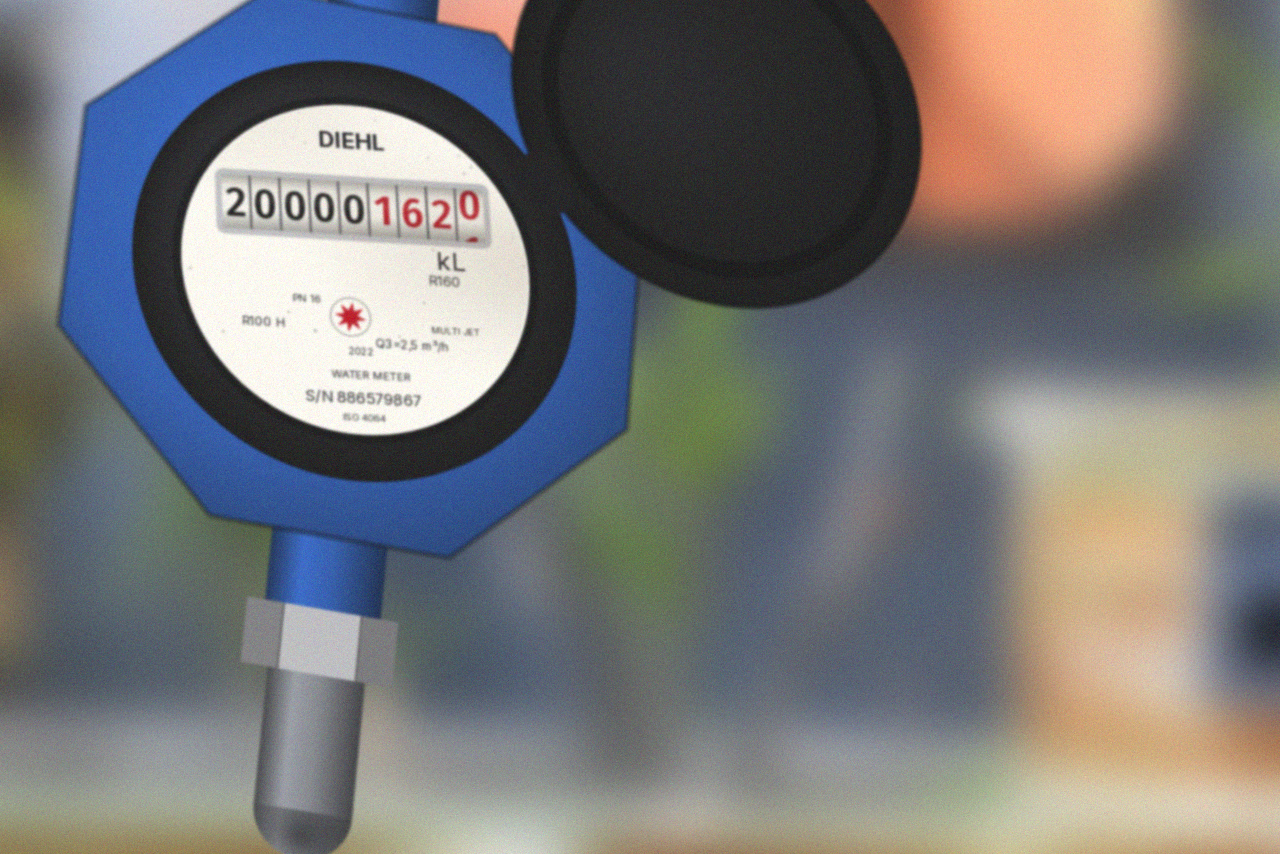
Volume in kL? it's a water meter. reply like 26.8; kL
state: 20000.1620; kL
